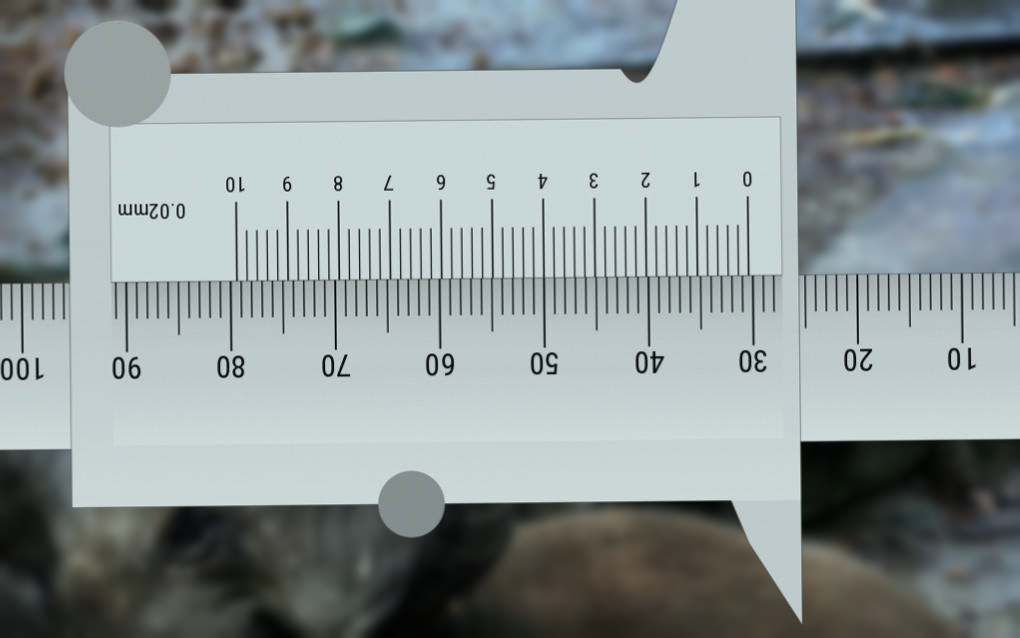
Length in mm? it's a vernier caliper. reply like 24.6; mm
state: 30.4; mm
